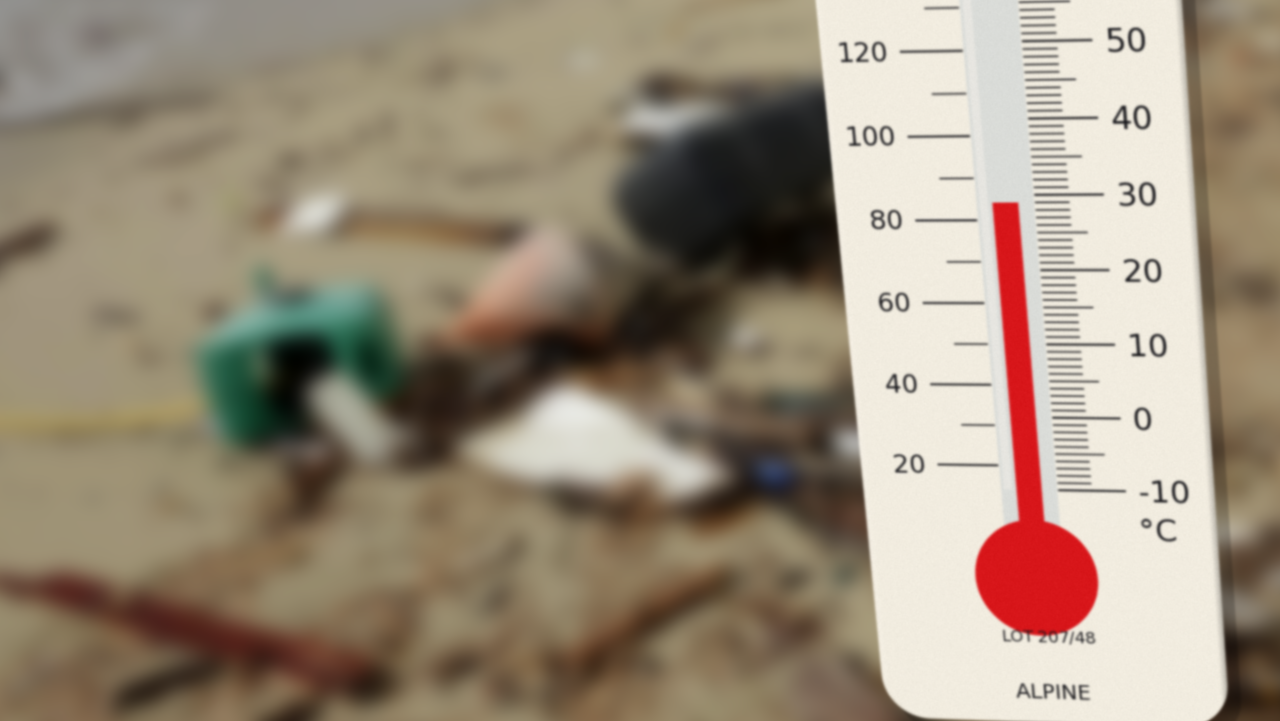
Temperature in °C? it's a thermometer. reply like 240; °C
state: 29; °C
